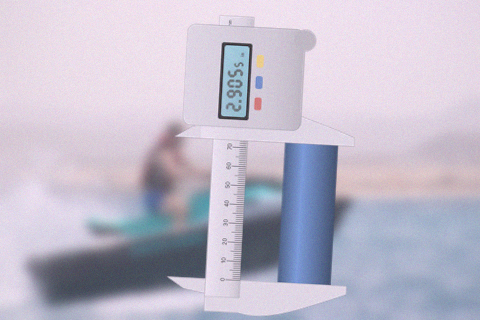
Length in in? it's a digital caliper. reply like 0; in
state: 2.9055; in
